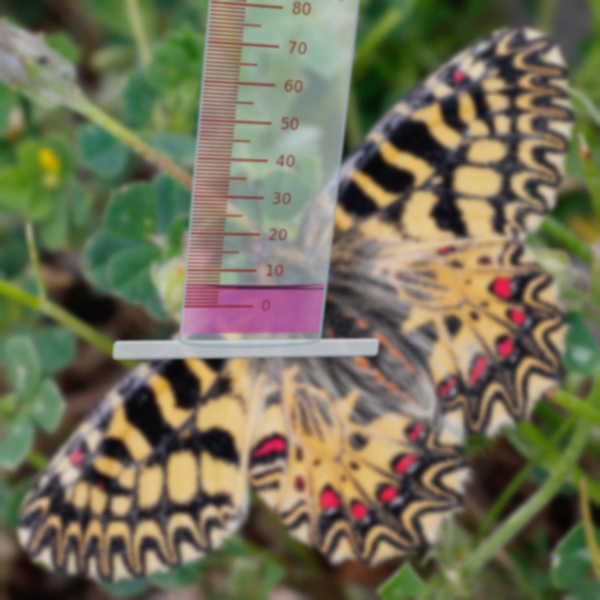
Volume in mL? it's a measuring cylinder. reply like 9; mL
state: 5; mL
